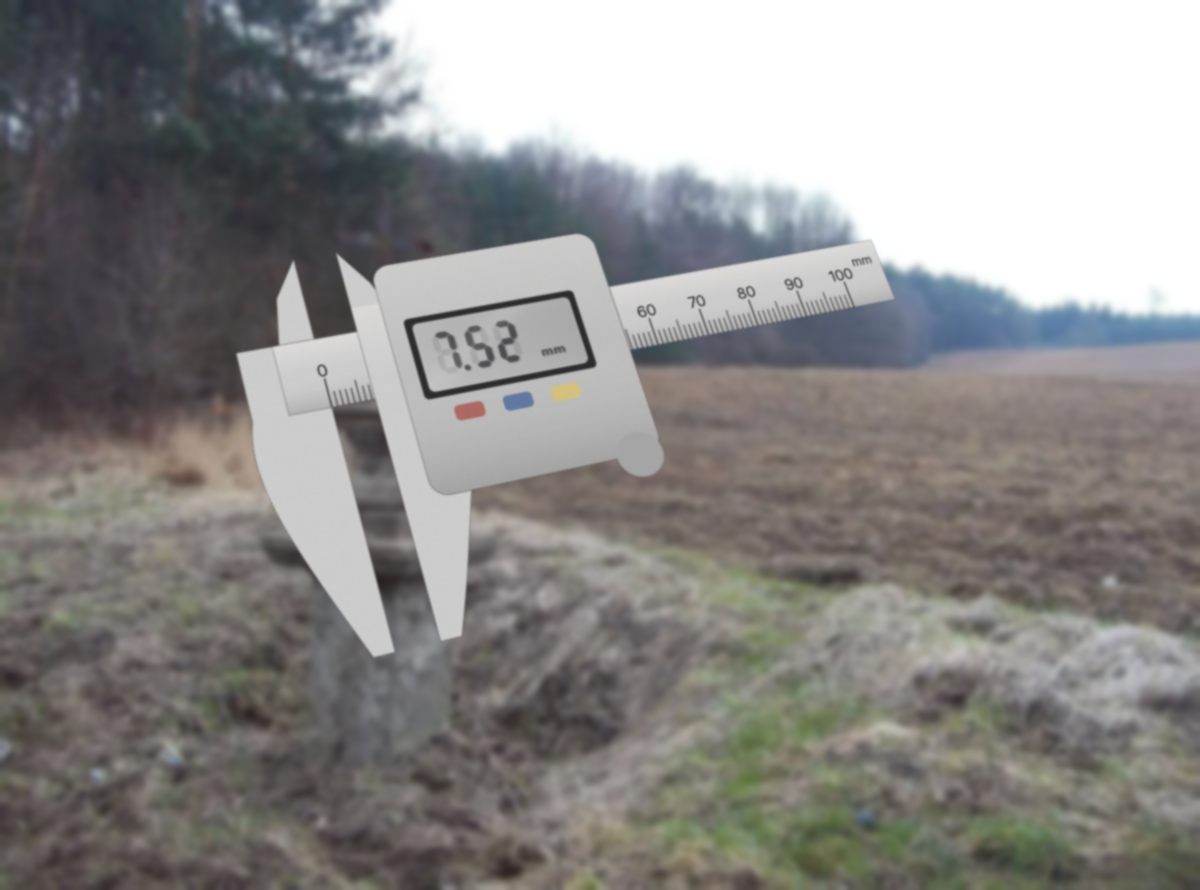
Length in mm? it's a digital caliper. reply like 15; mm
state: 7.52; mm
